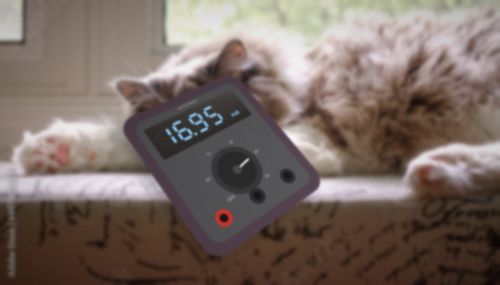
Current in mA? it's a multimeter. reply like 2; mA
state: 16.95; mA
